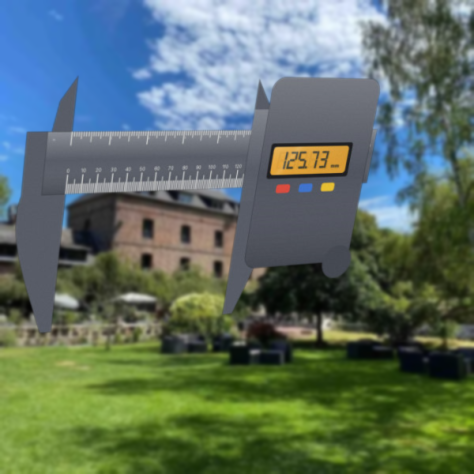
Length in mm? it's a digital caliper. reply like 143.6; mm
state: 125.73; mm
